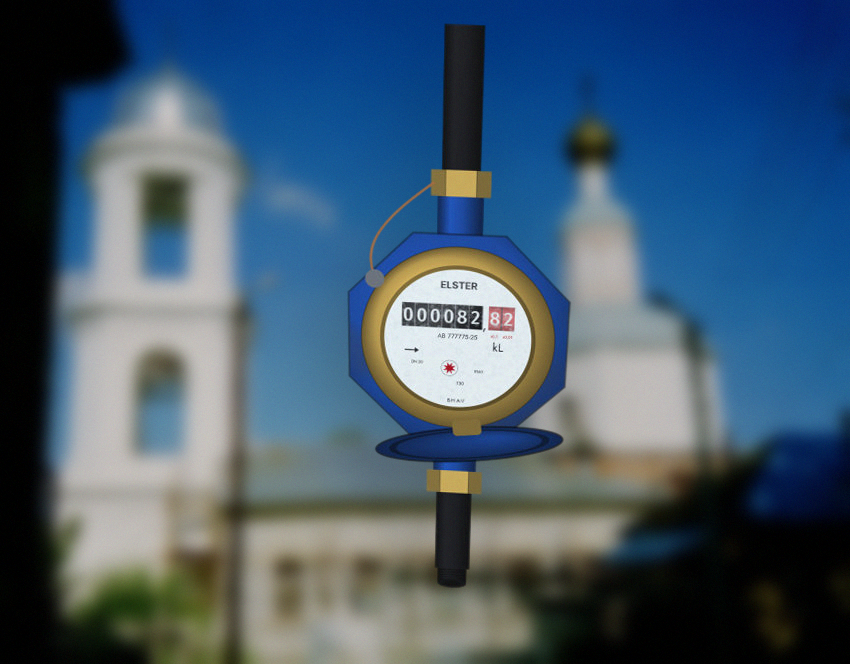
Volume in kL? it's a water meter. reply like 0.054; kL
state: 82.82; kL
